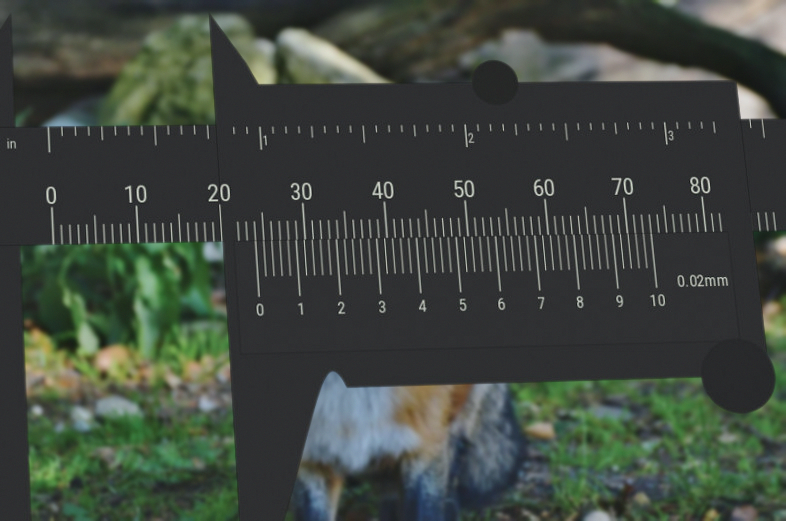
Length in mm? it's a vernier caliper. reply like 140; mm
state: 24.0; mm
